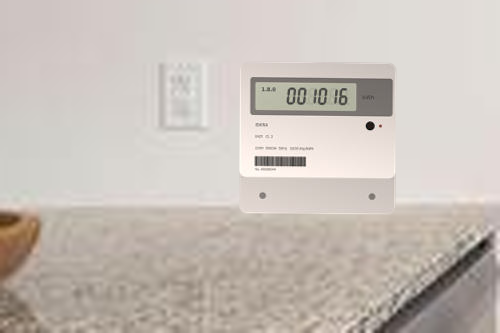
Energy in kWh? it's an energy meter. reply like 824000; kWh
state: 1016; kWh
